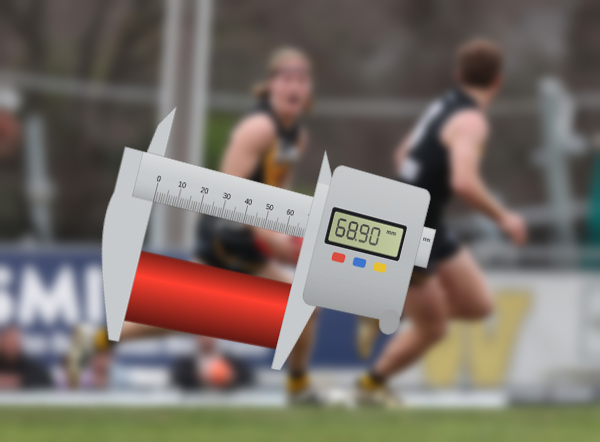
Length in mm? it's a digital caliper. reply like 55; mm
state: 68.90; mm
